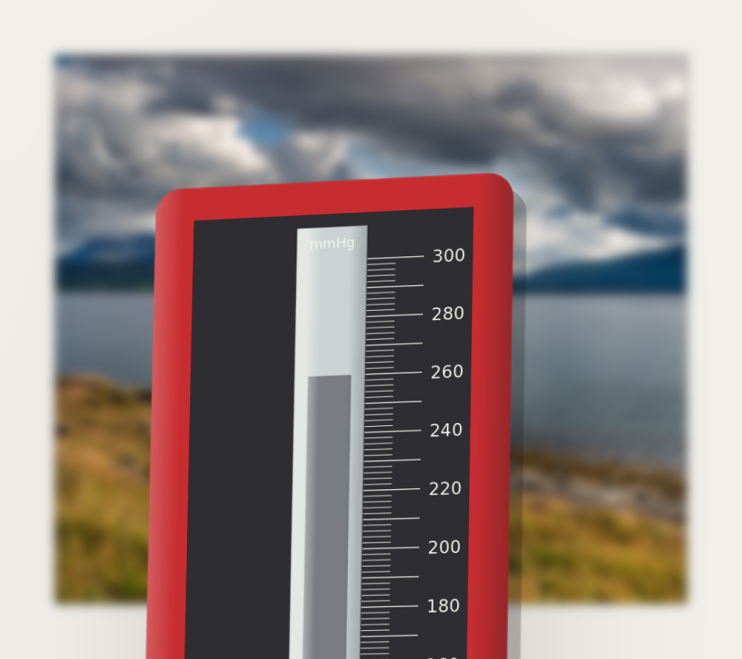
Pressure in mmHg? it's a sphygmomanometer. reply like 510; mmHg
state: 260; mmHg
